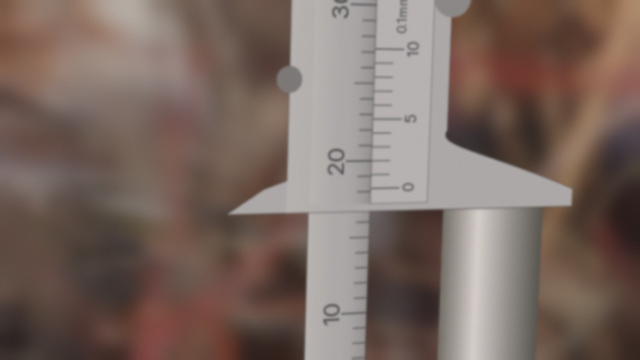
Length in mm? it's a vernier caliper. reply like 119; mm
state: 18.2; mm
